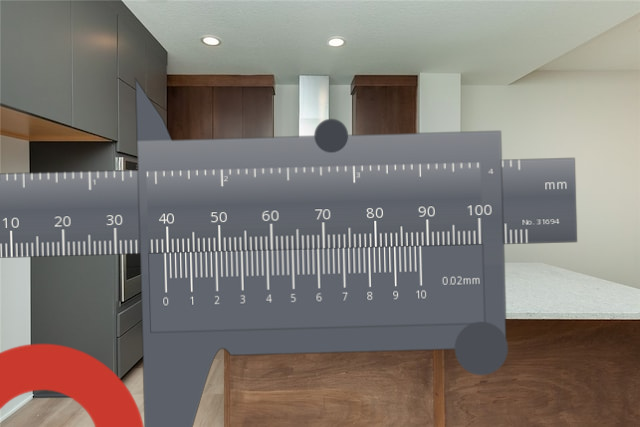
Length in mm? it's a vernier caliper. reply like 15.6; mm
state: 39.5; mm
